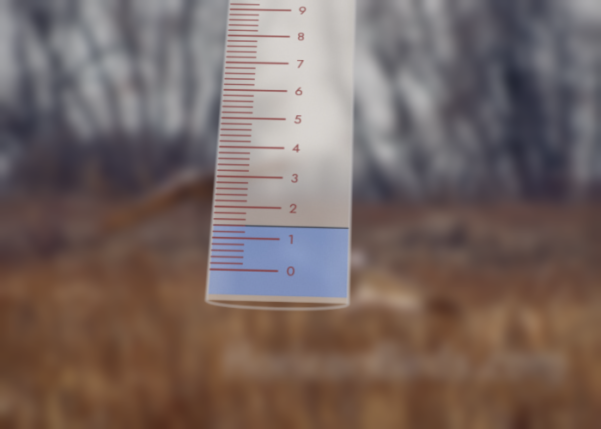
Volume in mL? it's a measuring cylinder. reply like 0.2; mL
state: 1.4; mL
